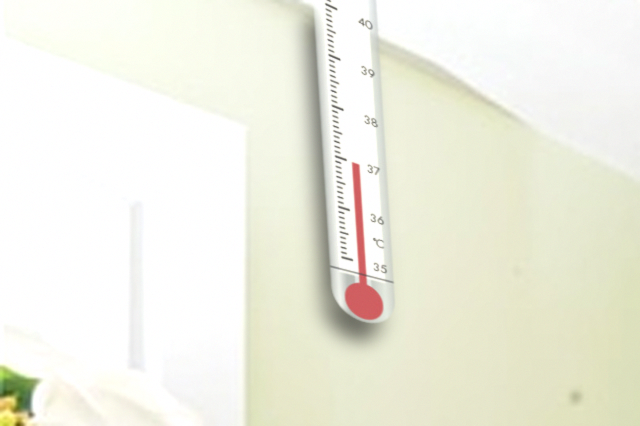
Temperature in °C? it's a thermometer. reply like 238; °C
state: 37; °C
